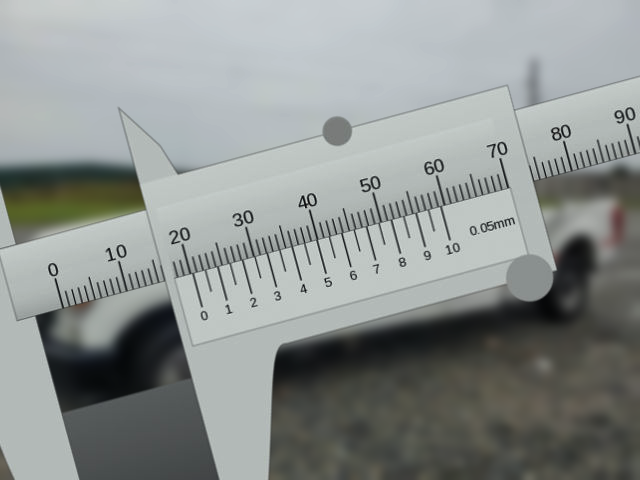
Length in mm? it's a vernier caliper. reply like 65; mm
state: 20.4; mm
